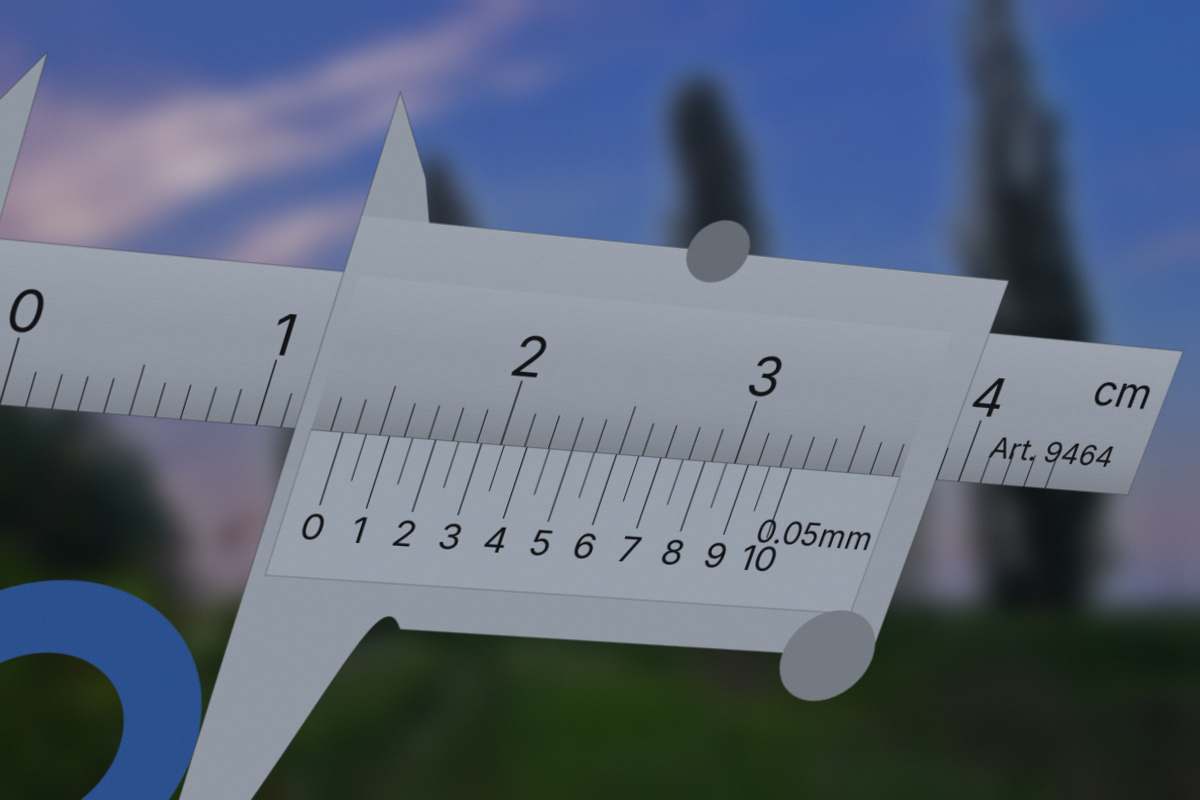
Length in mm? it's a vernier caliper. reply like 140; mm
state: 13.5; mm
